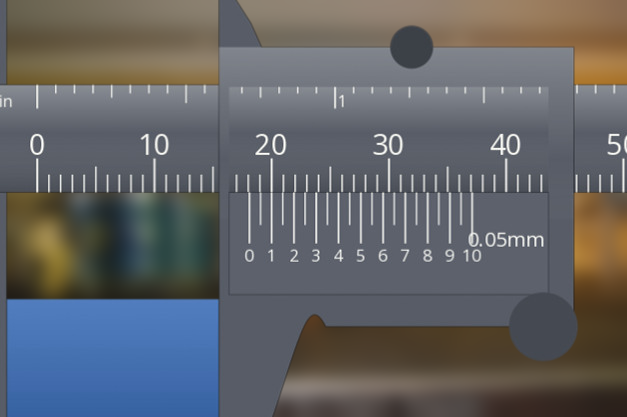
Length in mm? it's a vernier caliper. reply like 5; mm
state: 18.1; mm
